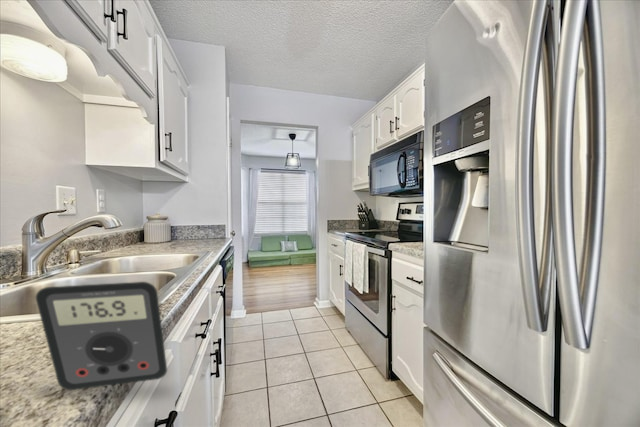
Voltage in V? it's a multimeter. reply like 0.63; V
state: 176.9; V
